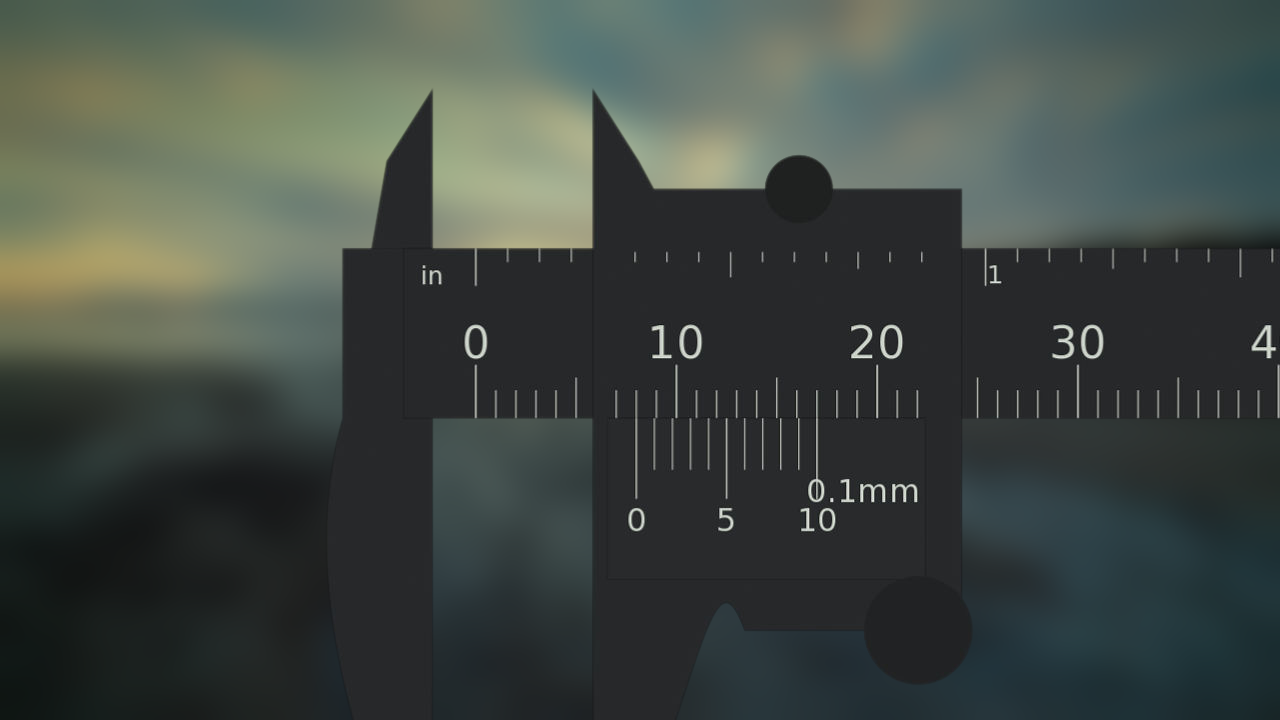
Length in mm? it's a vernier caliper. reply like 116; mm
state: 8.0; mm
